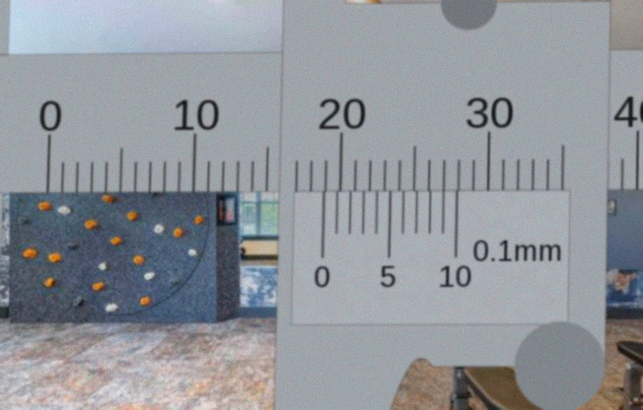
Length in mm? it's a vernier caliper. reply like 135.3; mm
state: 18.9; mm
